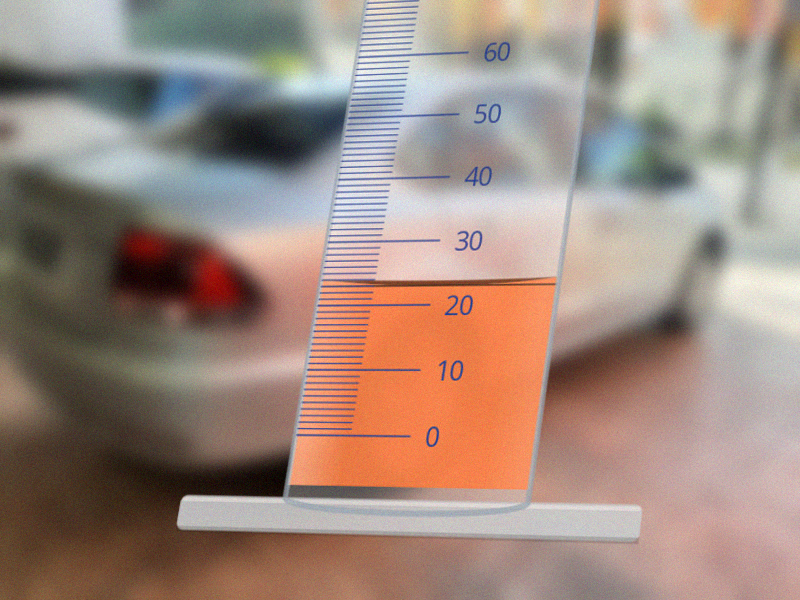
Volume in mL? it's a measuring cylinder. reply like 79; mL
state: 23; mL
